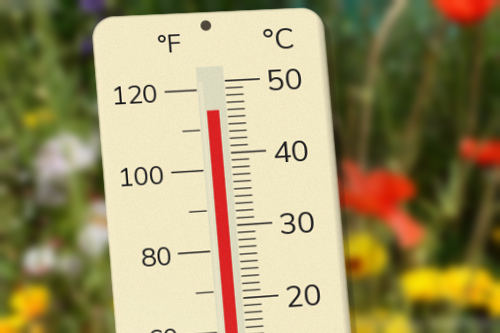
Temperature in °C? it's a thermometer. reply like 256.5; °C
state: 46; °C
